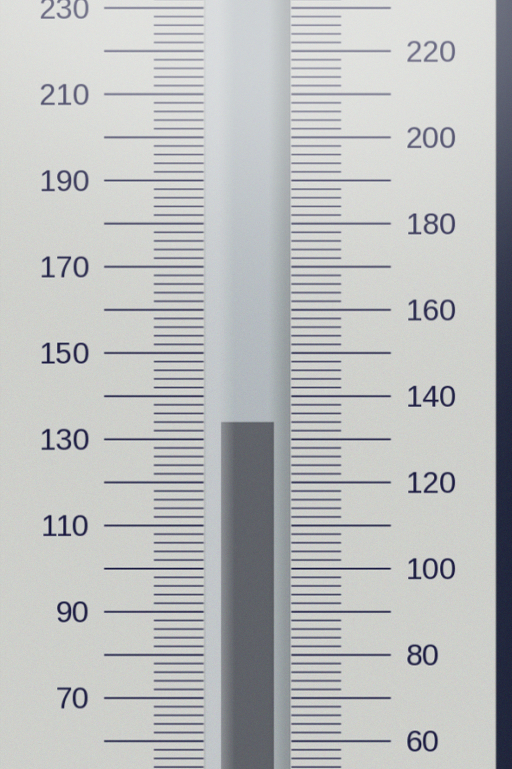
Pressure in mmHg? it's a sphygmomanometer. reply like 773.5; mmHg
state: 134; mmHg
